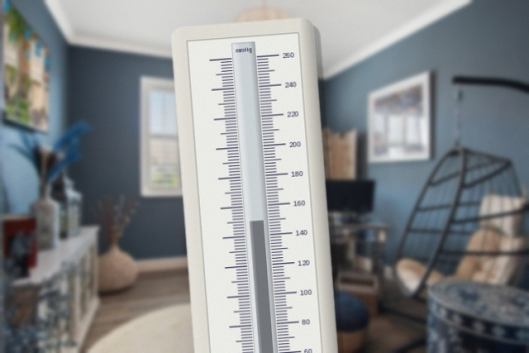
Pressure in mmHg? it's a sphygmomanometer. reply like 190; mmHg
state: 150; mmHg
